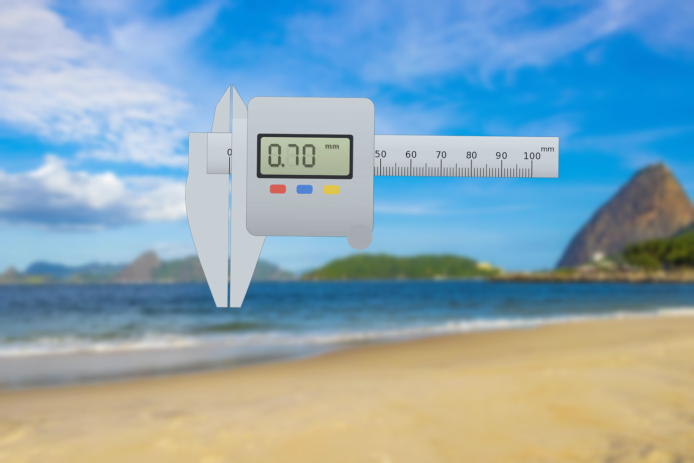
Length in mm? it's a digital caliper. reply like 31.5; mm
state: 0.70; mm
